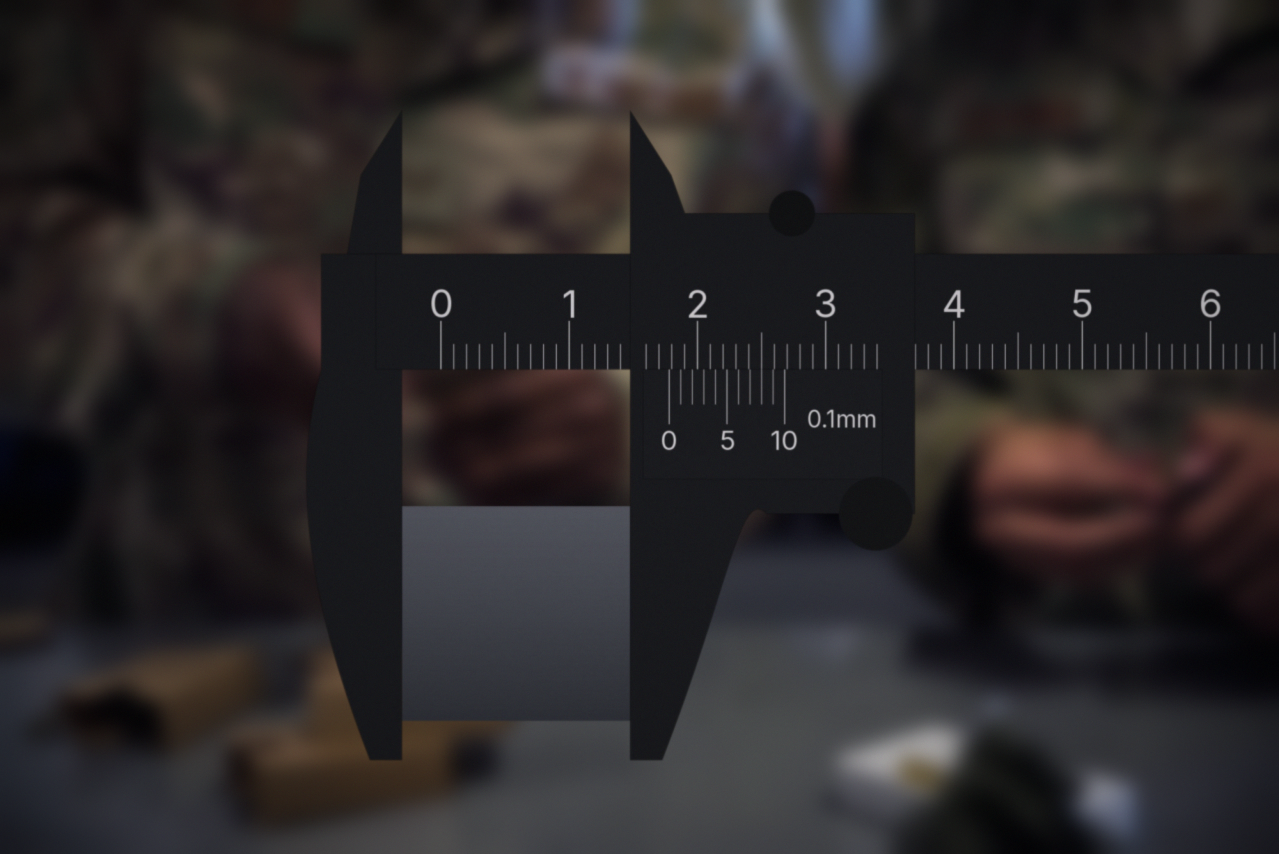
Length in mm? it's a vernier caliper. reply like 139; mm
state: 17.8; mm
